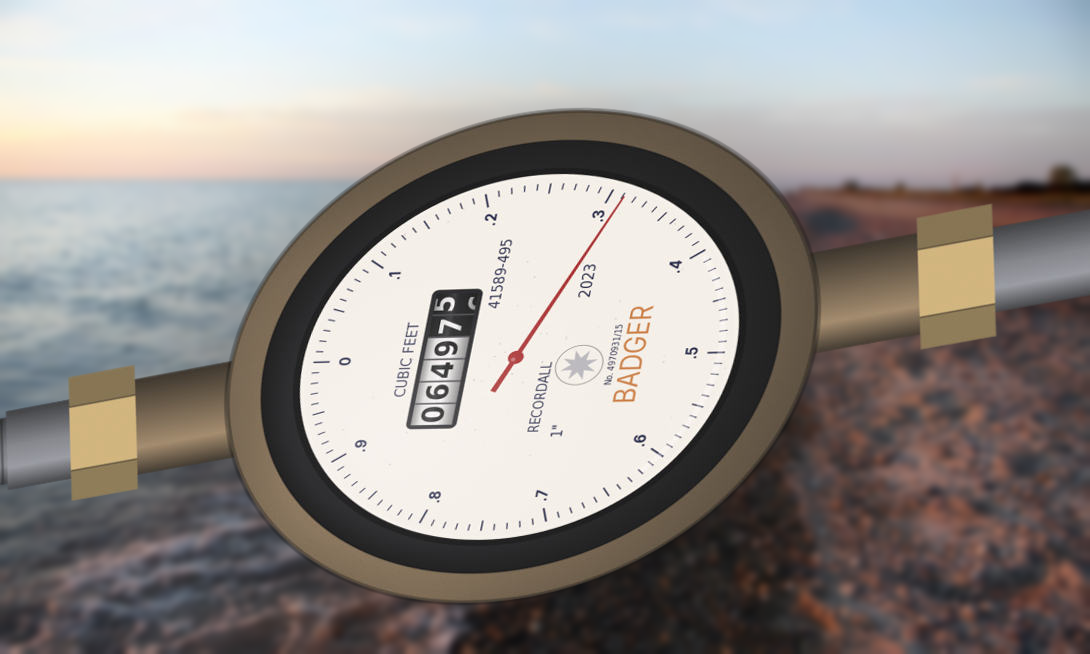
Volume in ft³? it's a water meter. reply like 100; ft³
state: 64975.31; ft³
